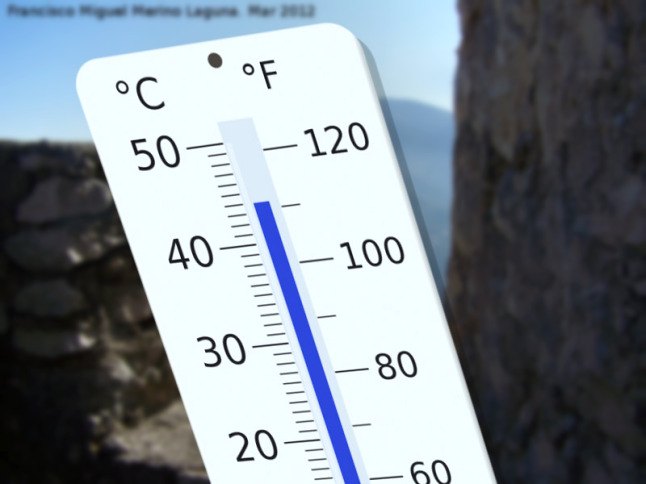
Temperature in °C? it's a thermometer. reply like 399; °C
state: 44; °C
